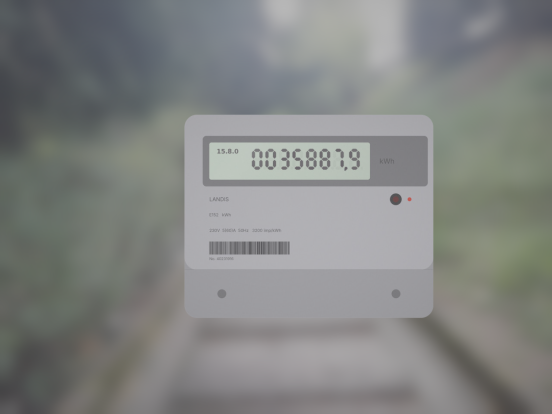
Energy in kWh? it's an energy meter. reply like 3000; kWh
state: 35887.9; kWh
